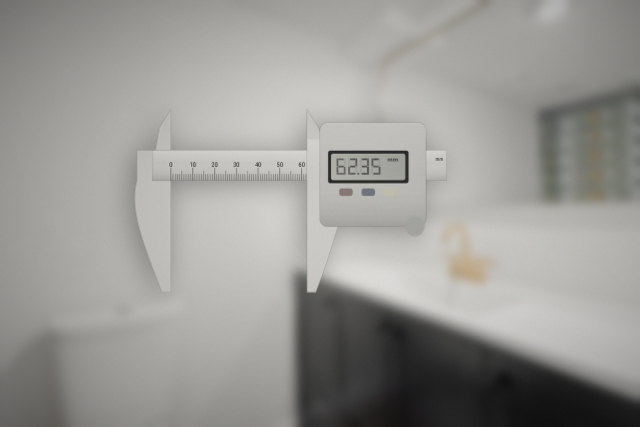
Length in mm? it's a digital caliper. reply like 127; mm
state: 62.35; mm
